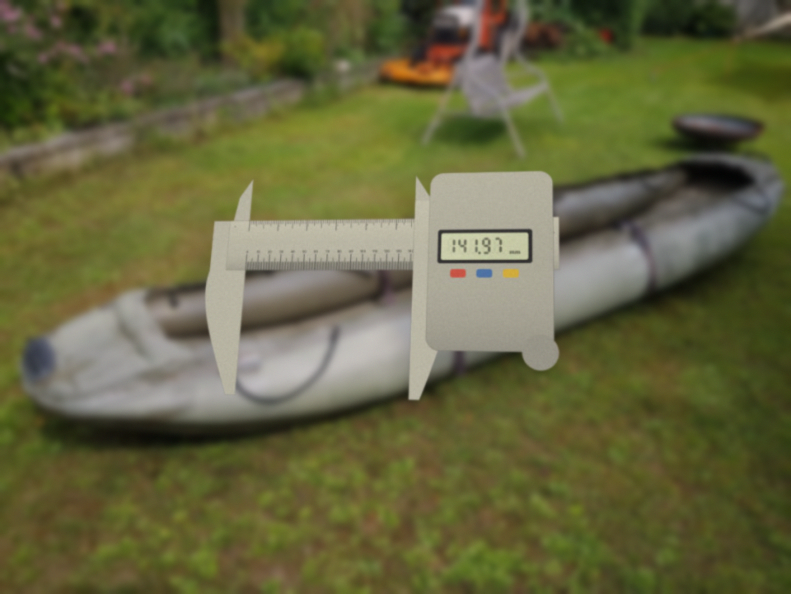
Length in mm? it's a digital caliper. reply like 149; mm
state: 141.97; mm
